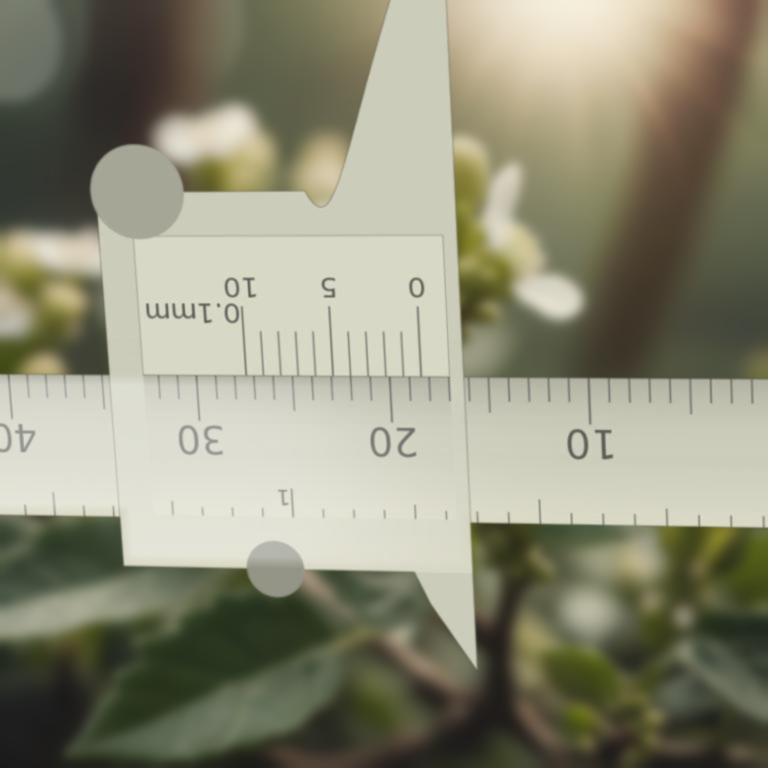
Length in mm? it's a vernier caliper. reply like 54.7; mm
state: 18.4; mm
